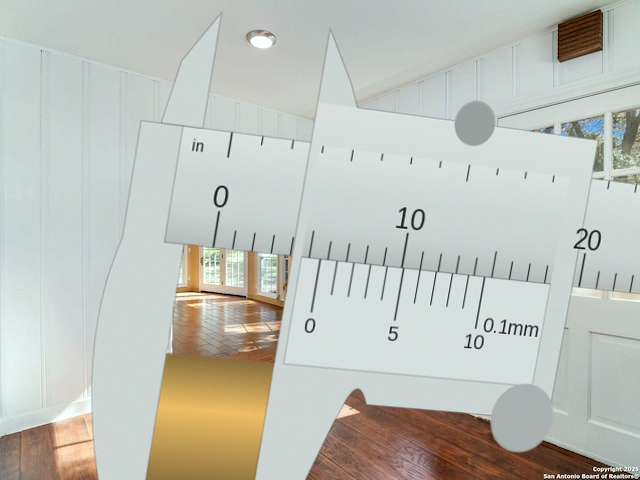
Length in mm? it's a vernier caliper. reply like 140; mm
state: 5.6; mm
